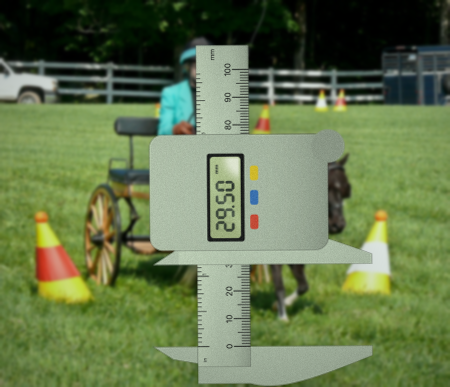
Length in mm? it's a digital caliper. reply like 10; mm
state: 29.50; mm
